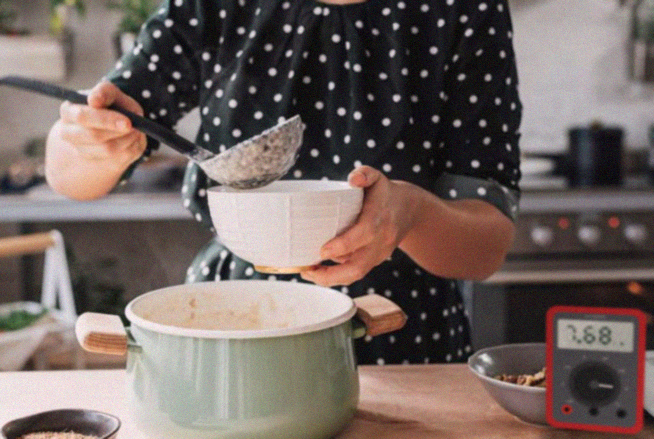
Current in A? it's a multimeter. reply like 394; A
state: 7.68; A
